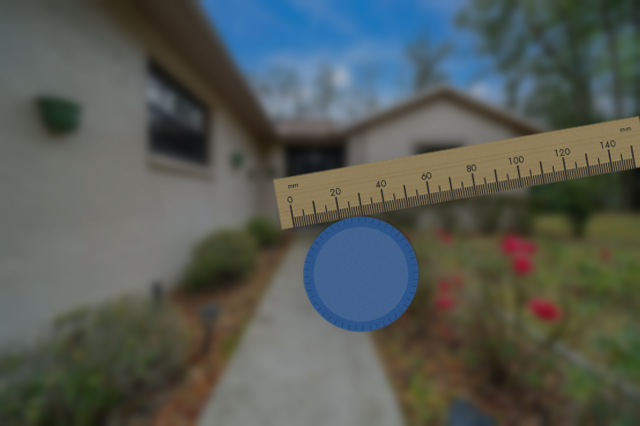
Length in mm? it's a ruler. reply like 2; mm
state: 50; mm
